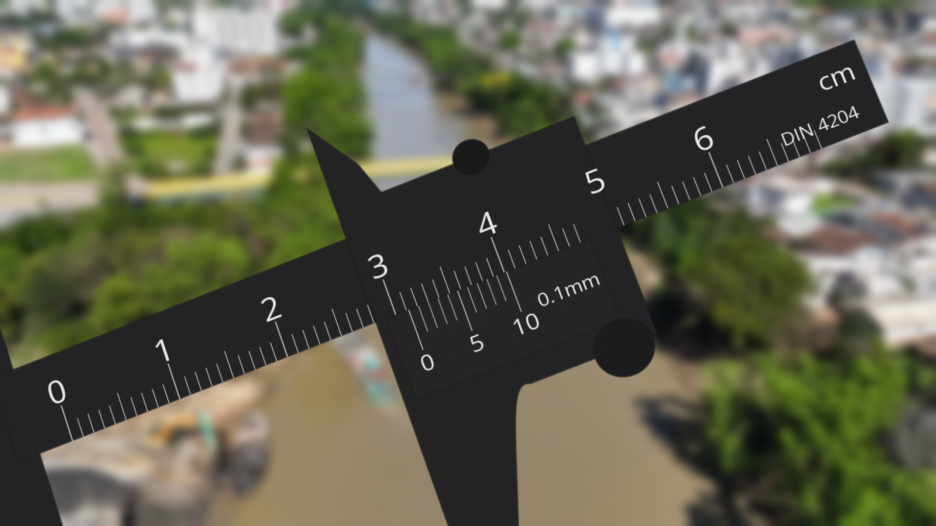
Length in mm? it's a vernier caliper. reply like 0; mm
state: 31.2; mm
